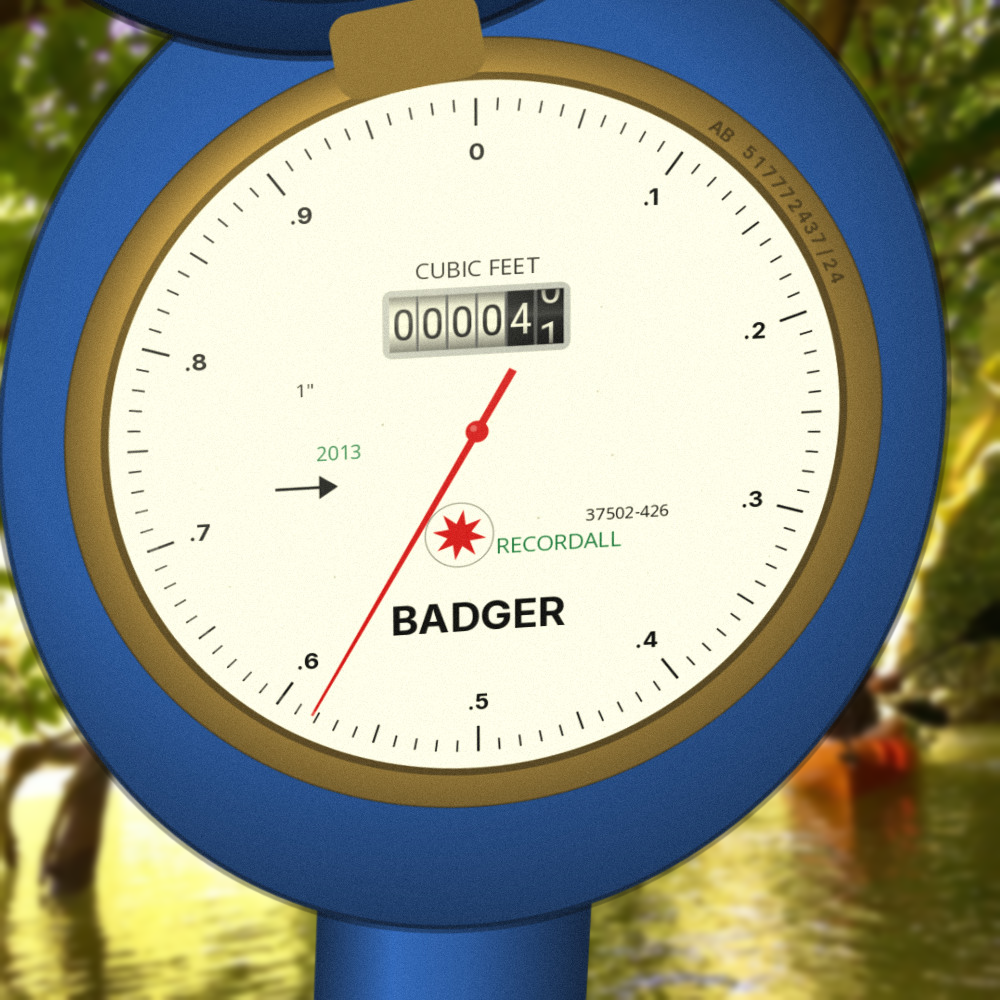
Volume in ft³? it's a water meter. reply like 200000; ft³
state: 40.58; ft³
